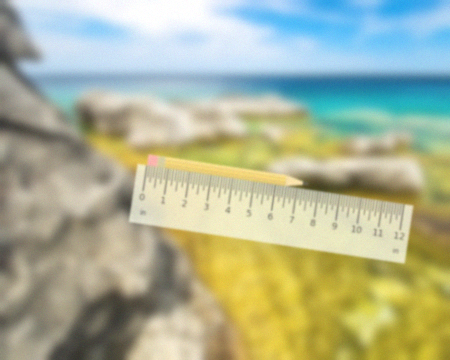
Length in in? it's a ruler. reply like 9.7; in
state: 7.5; in
